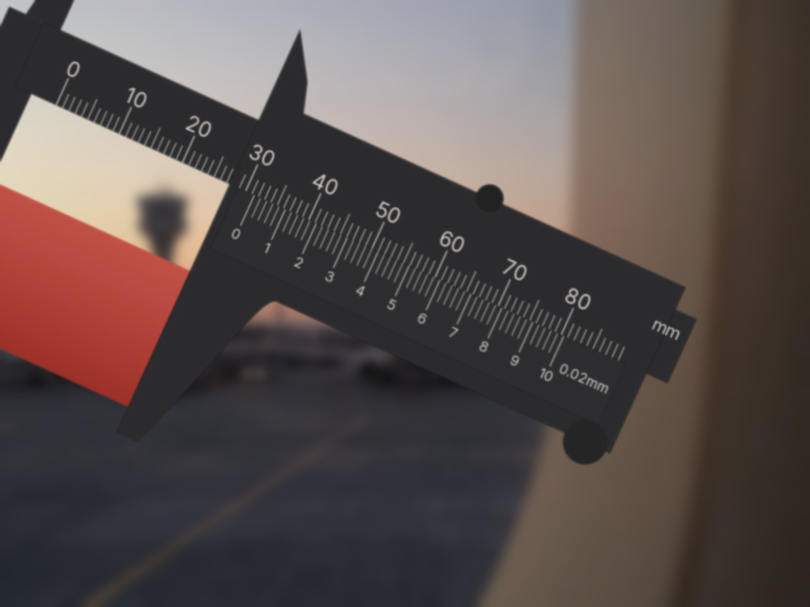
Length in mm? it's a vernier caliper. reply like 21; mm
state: 31.4; mm
